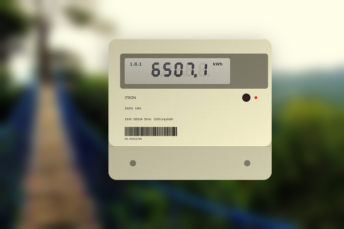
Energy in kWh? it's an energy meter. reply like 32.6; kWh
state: 6507.1; kWh
